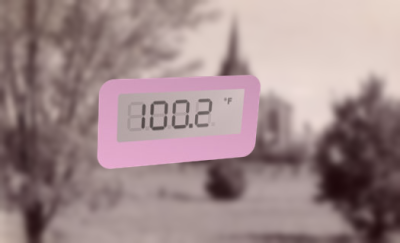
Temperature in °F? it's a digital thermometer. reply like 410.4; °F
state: 100.2; °F
